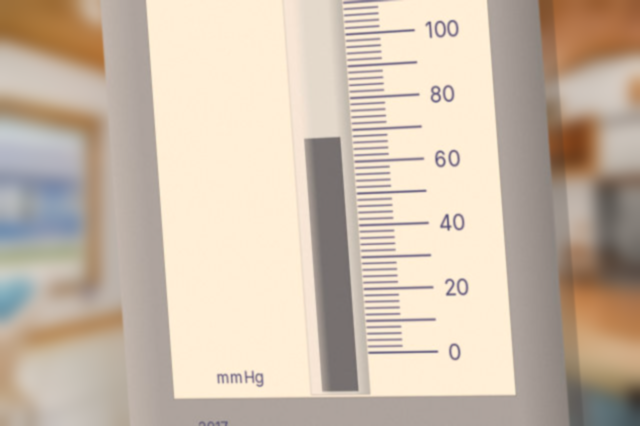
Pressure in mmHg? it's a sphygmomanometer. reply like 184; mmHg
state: 68; mmHg
